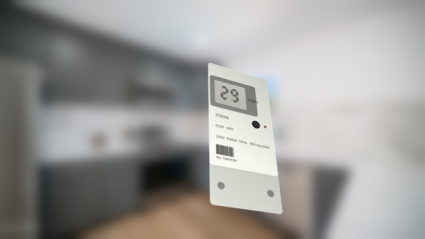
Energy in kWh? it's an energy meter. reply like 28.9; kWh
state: 29; kWh
